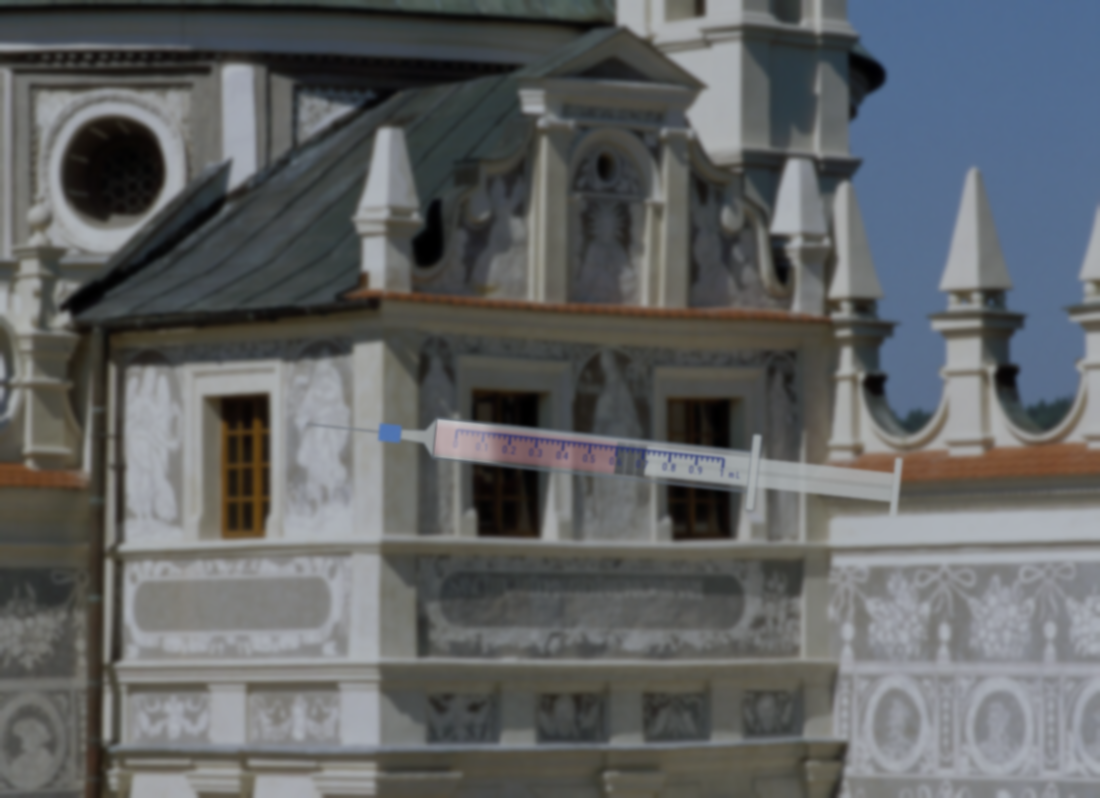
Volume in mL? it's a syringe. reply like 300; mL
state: 0.6; mL
